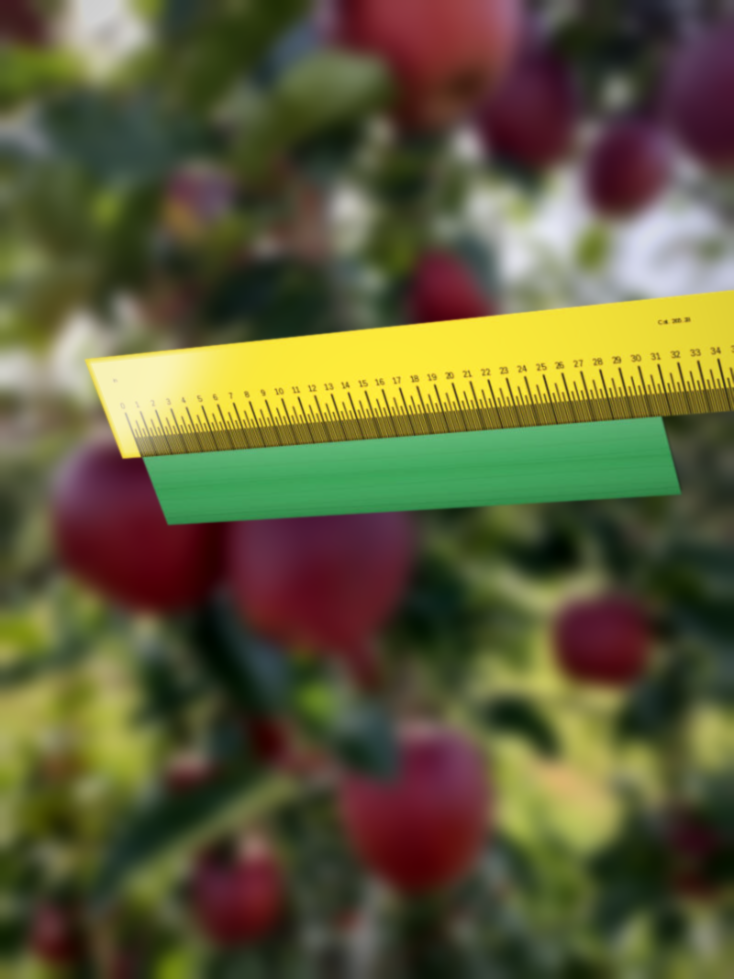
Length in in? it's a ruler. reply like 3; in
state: 30.5; in
